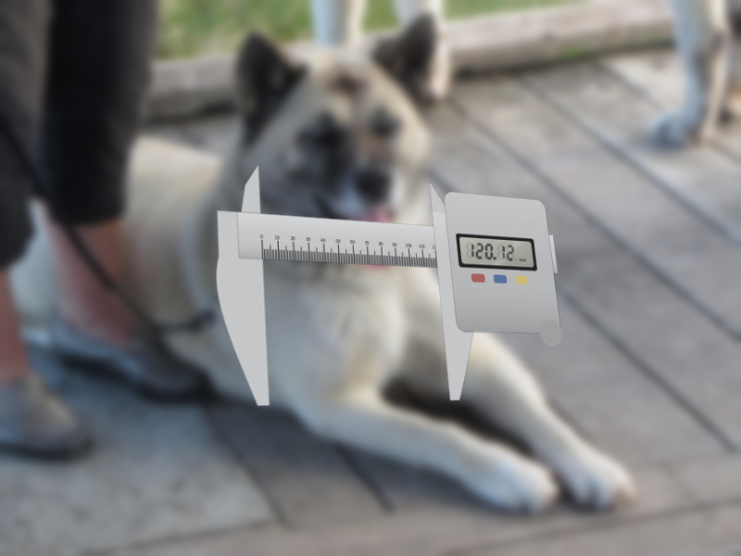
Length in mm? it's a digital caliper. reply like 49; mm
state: 120.12; mm
